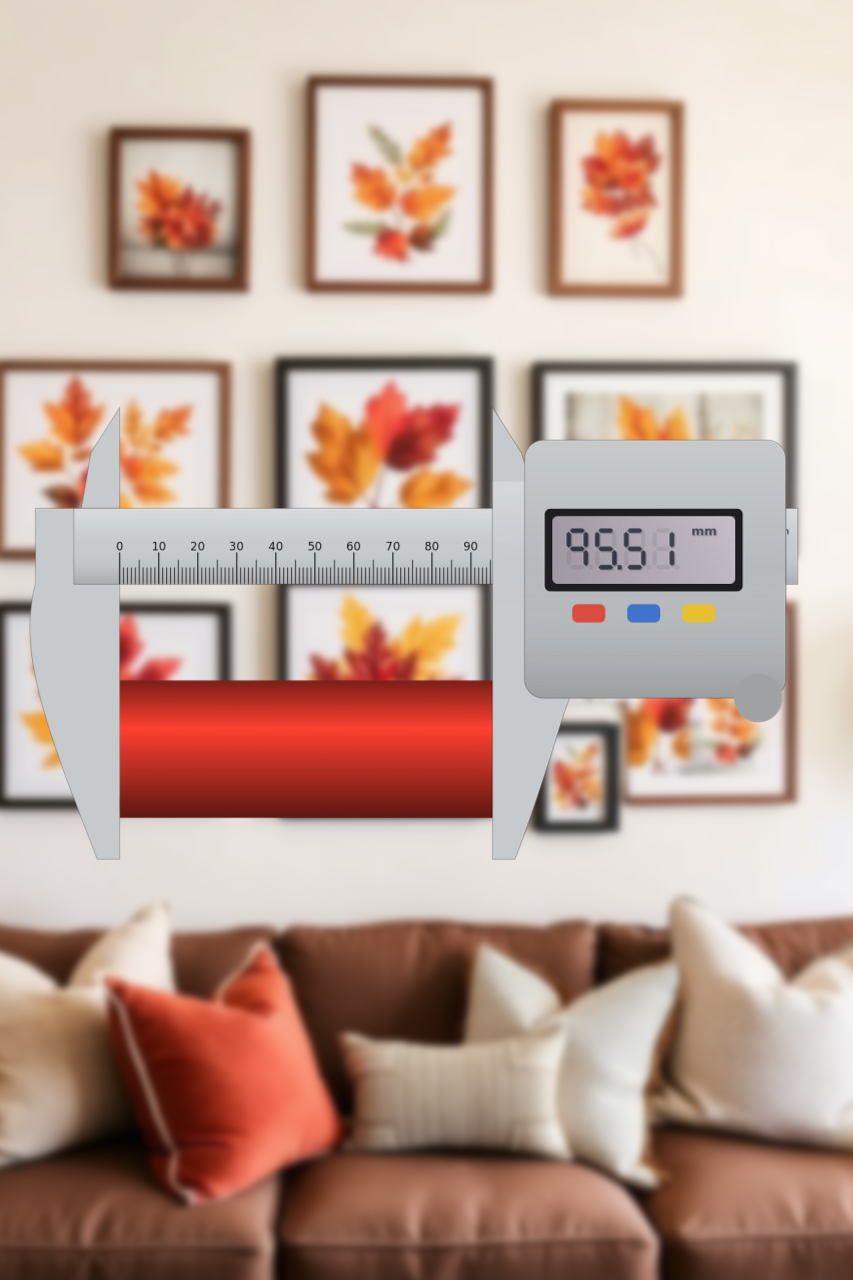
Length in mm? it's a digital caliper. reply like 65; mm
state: 95.51; mm
